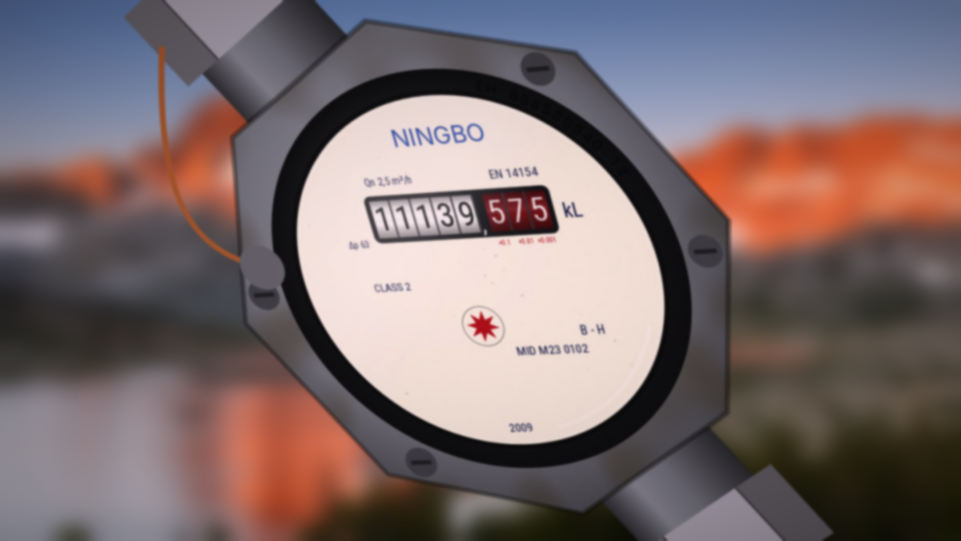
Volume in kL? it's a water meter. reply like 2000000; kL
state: 11139.575; kL
